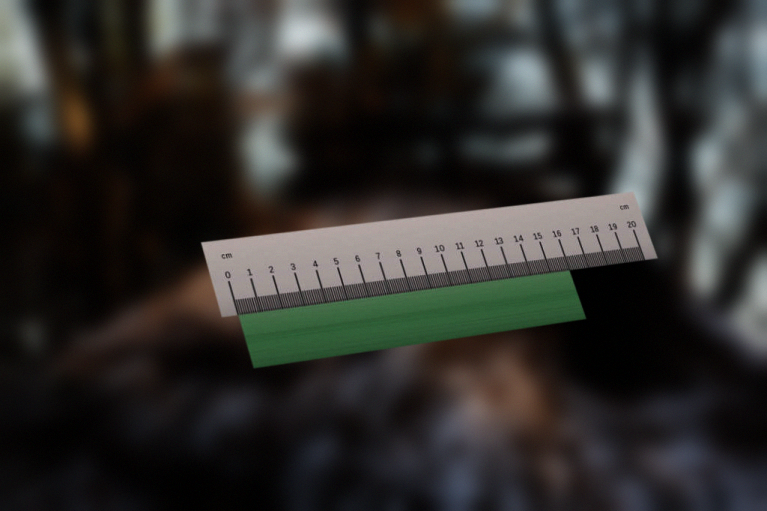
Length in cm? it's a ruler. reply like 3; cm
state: 16; cm
